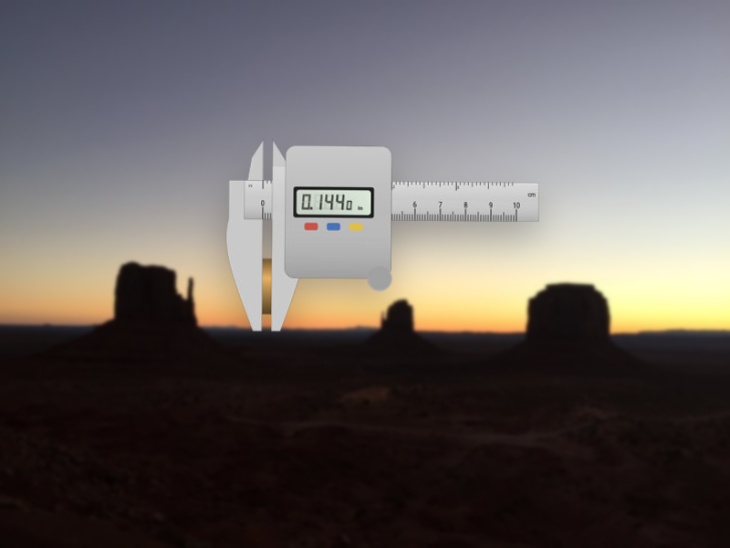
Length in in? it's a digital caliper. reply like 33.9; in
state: 0.1440; in
